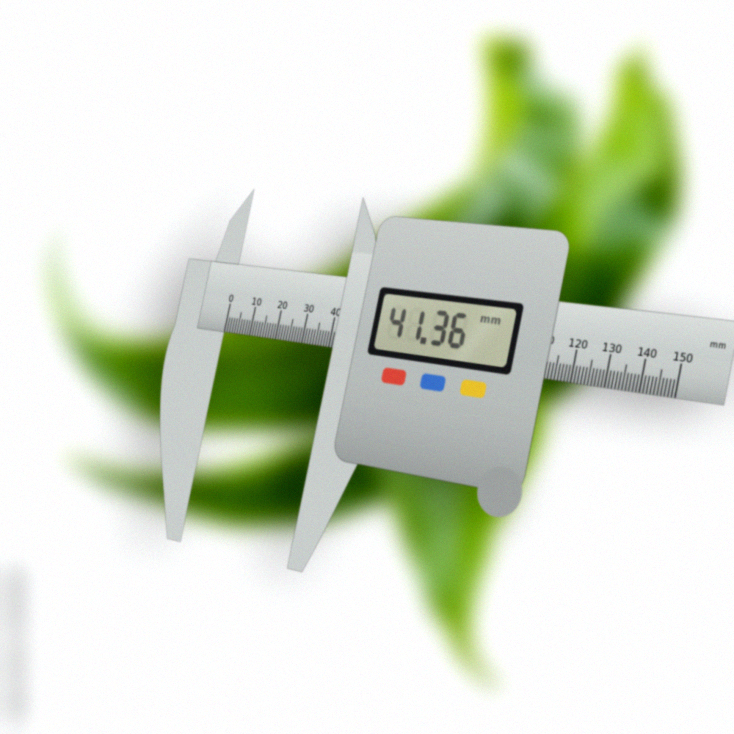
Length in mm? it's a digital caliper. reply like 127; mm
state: 41.36; mm
